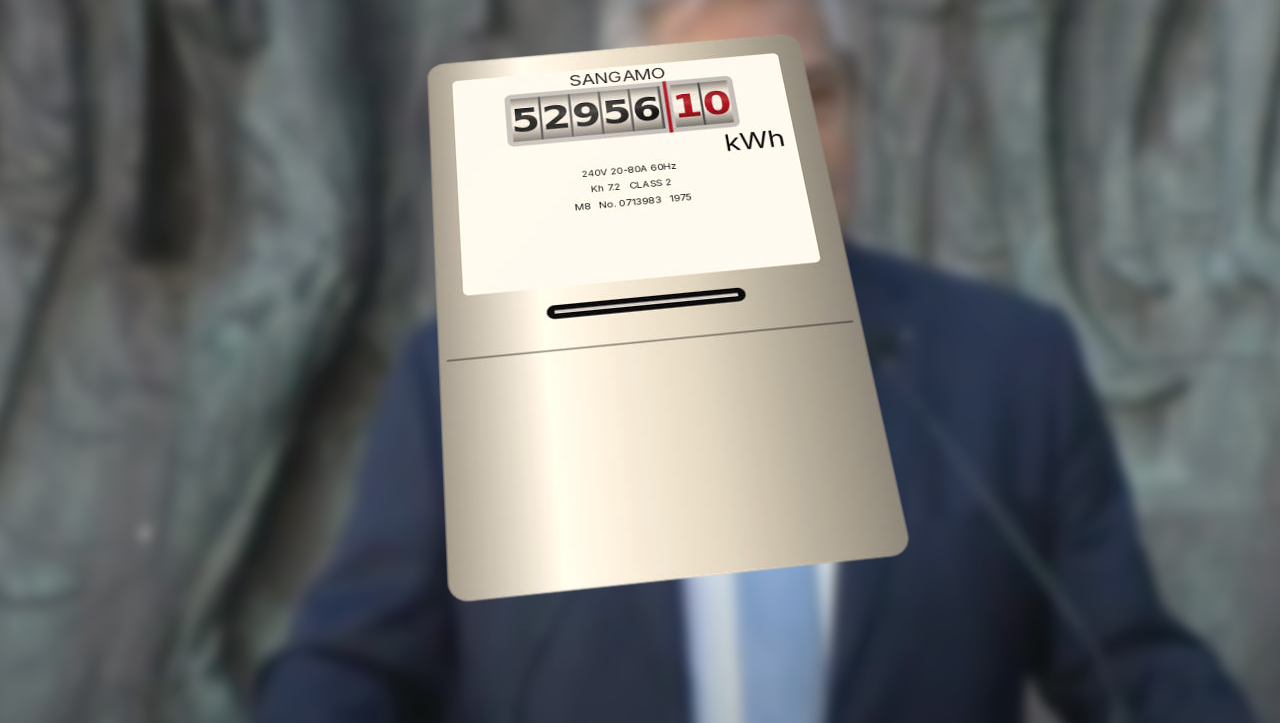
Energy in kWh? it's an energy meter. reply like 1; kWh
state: 52956.10; kWh
